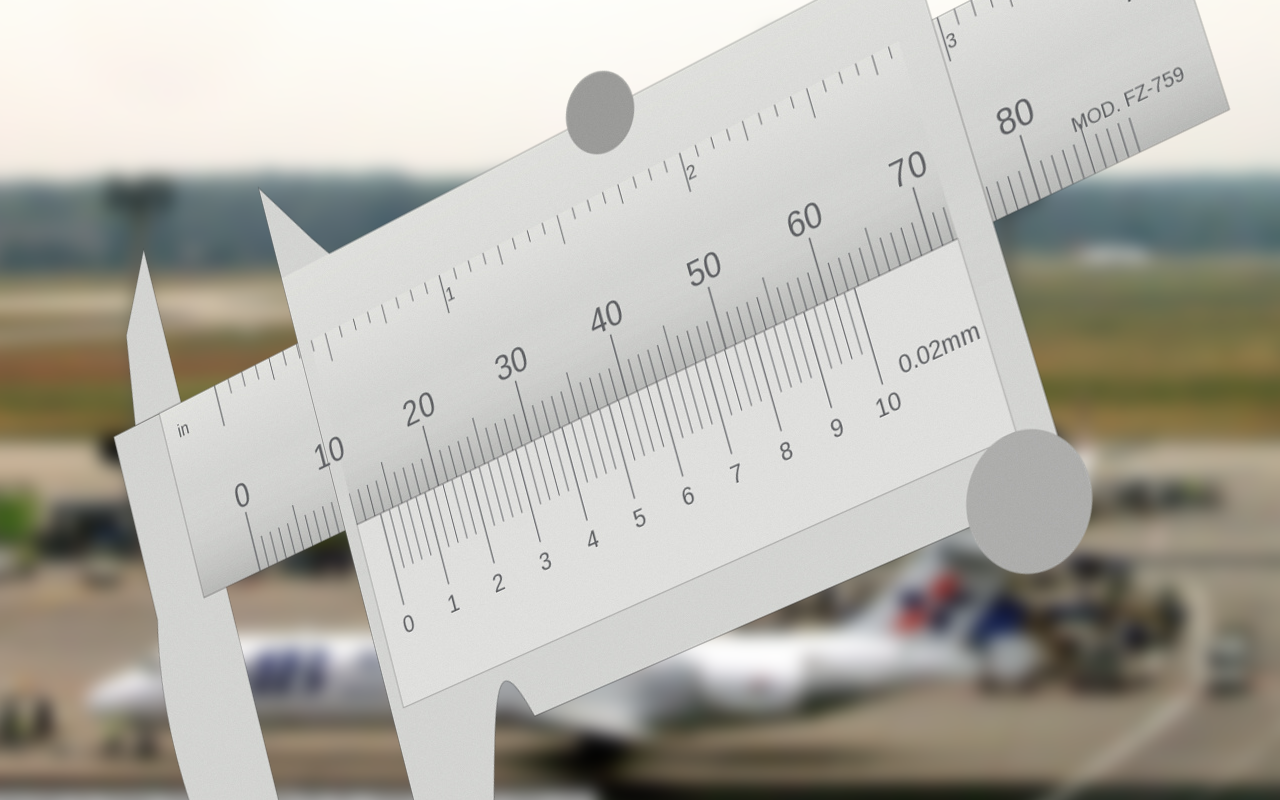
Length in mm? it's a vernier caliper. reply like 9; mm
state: 13.6; mm
